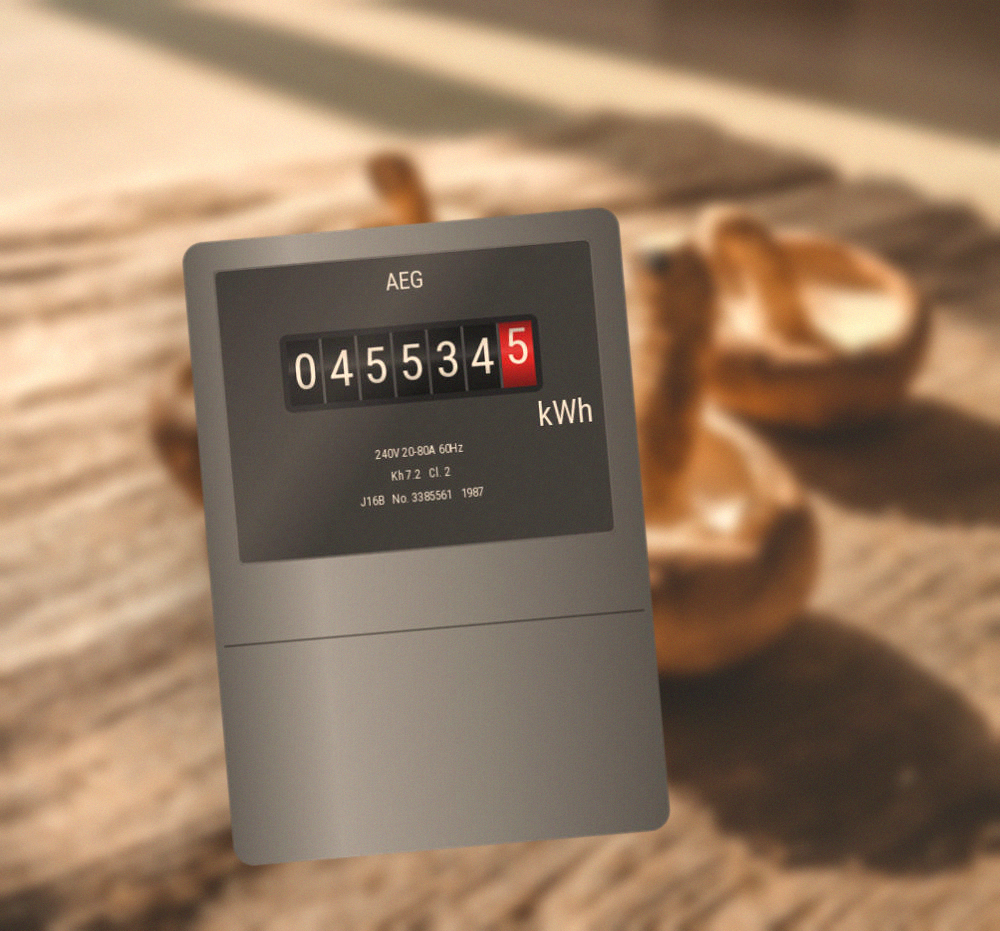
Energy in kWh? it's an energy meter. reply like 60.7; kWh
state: 45534.5; kWh
